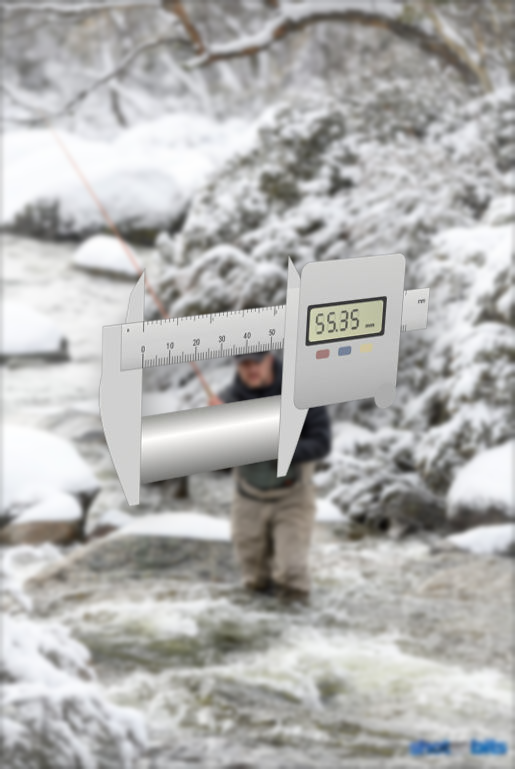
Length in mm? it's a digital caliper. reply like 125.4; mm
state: 55.35; mm
